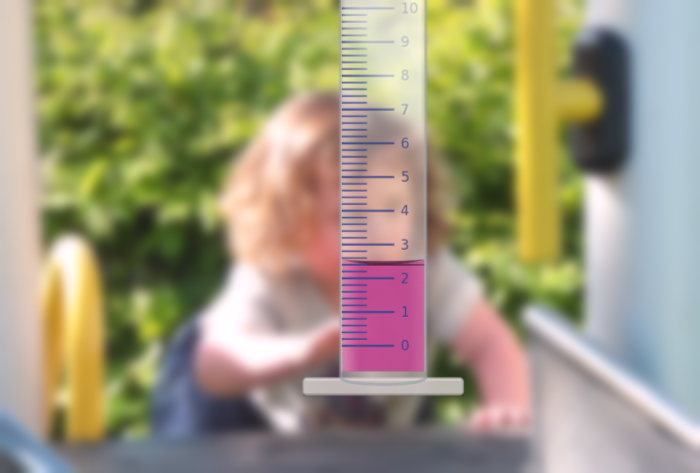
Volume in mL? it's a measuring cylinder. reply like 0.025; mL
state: 2.4; mL
